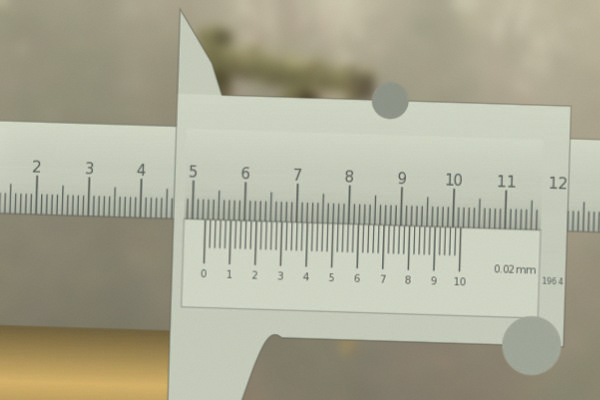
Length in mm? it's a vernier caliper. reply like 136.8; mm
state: 52.5; mm
